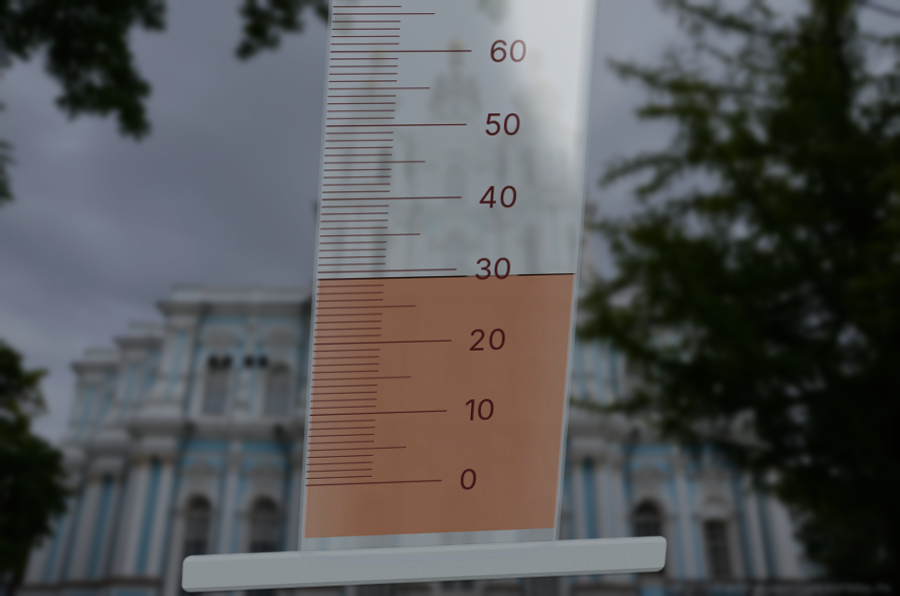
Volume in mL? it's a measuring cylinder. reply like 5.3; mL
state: 29; mL
